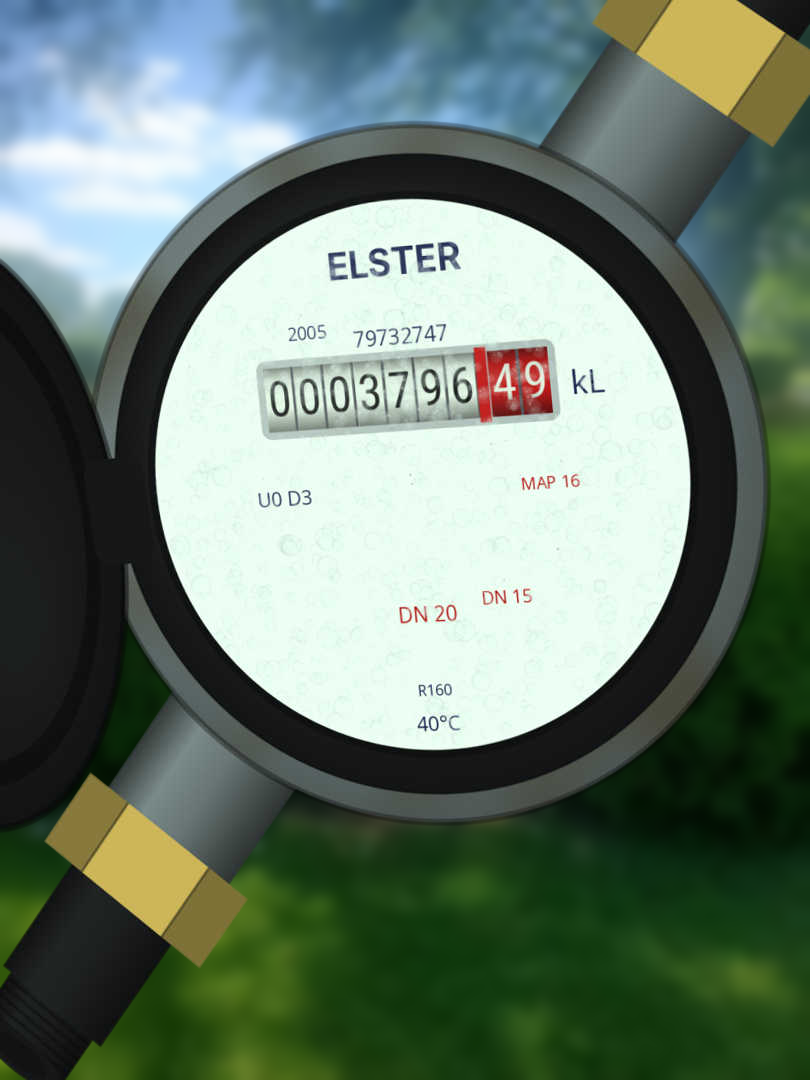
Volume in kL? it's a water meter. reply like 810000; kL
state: 3796.49; kL
